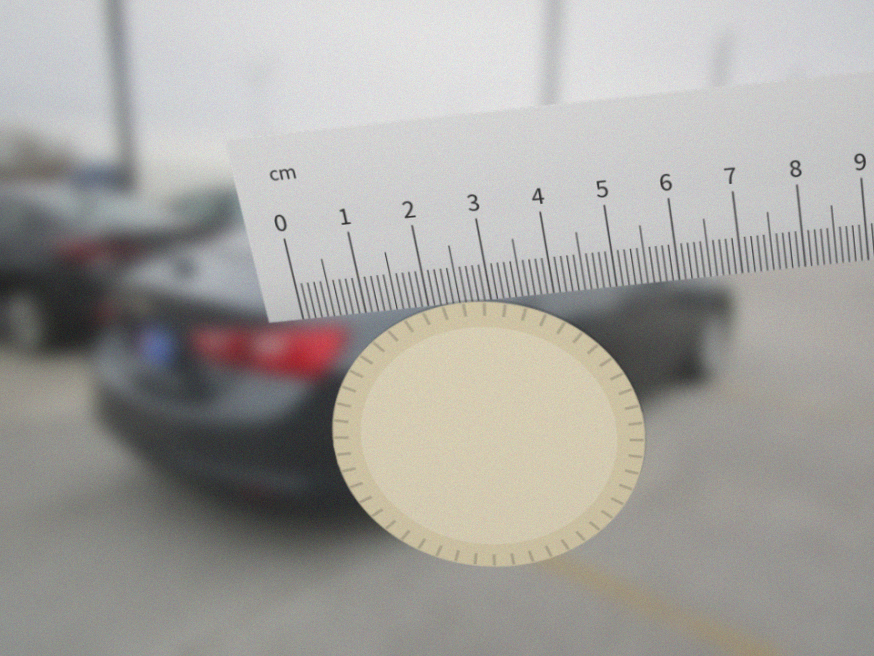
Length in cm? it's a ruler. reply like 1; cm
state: 5.1; cm
